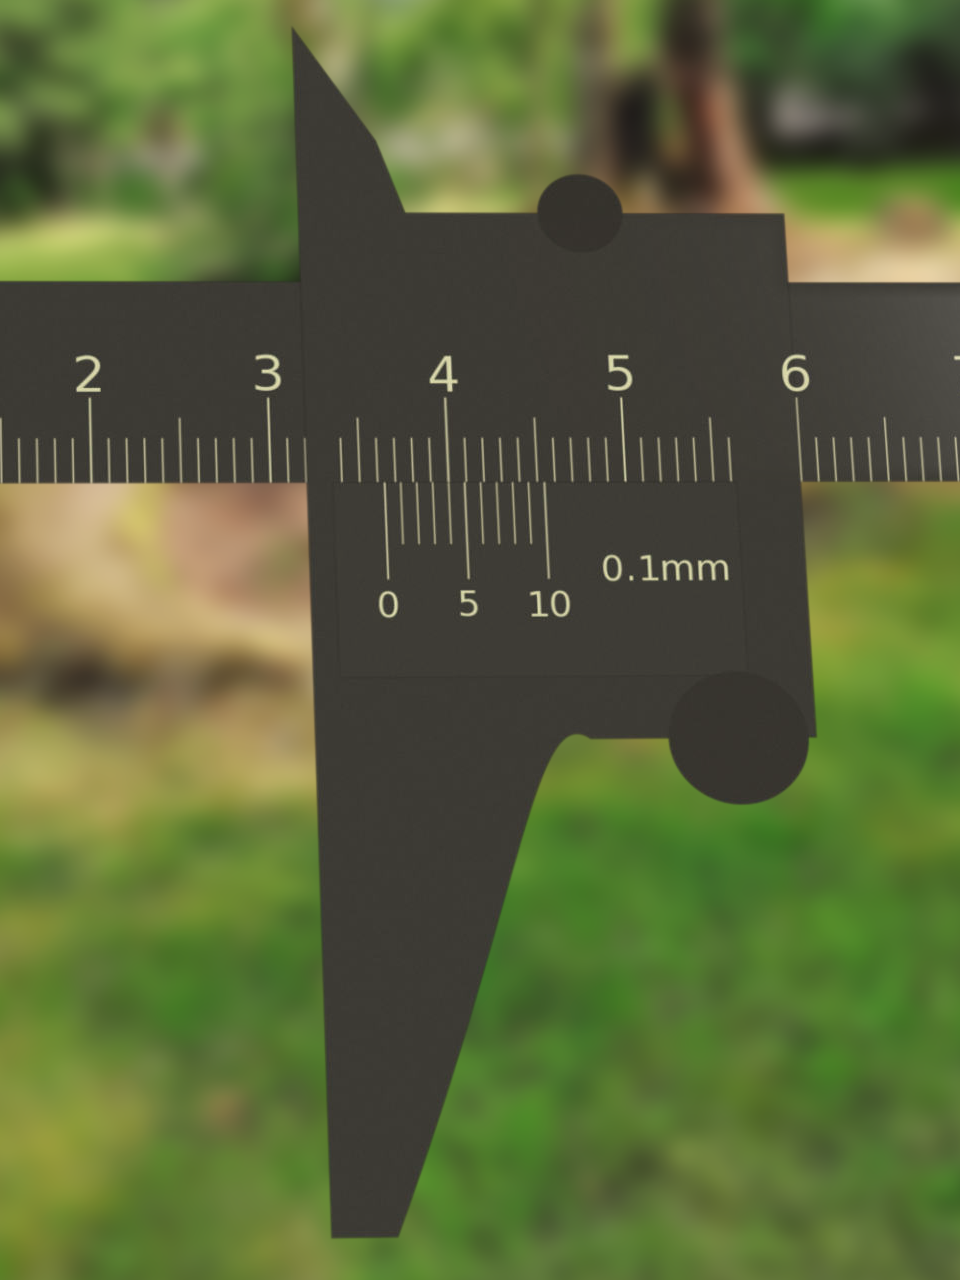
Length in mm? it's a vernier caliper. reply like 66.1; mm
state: 36.4; mm
